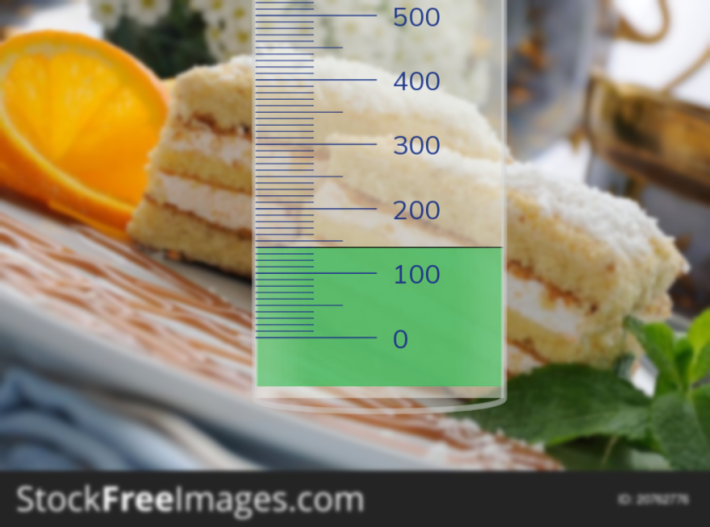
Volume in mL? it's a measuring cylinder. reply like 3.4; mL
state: 140; mL
